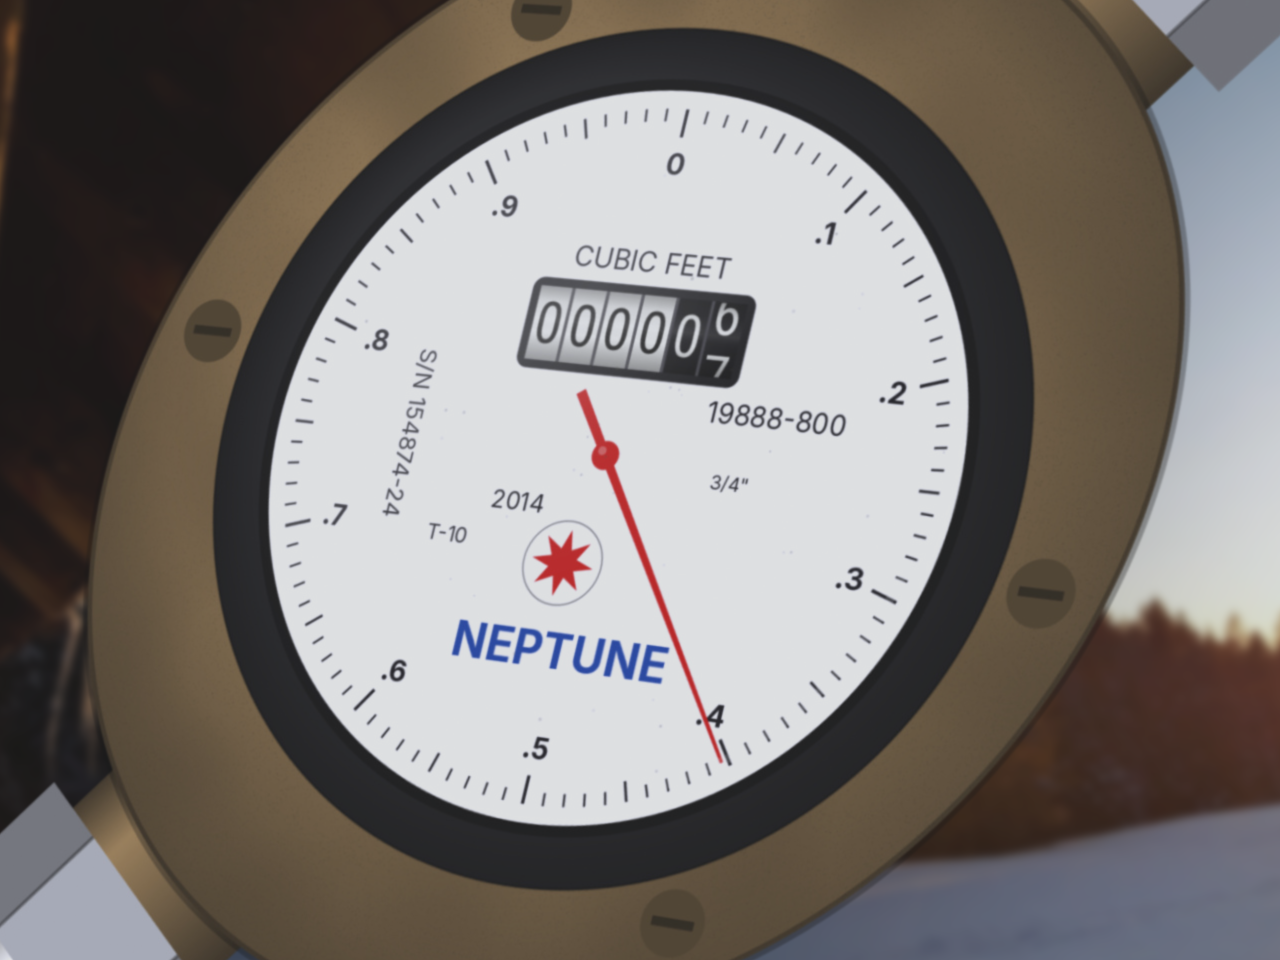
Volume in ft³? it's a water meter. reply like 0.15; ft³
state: 6.40; ft³
